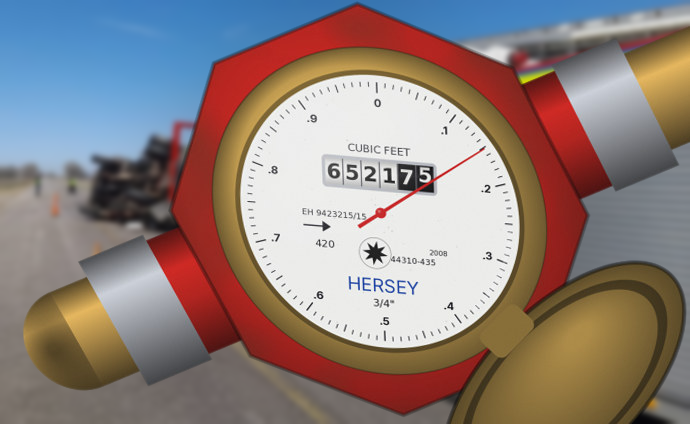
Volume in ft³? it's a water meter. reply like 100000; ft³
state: 652175.15; ft³
